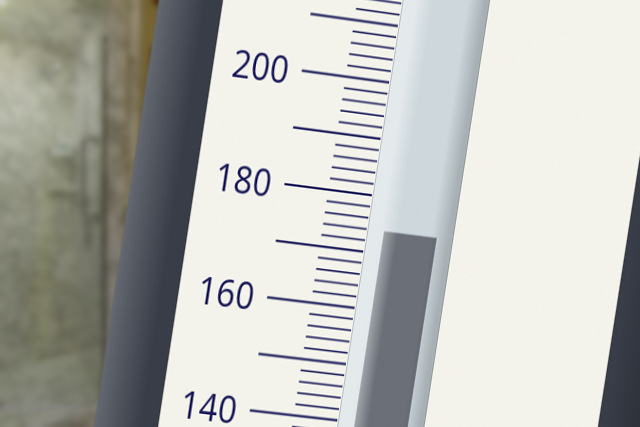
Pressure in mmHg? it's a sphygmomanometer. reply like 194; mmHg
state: 174; mmHg
